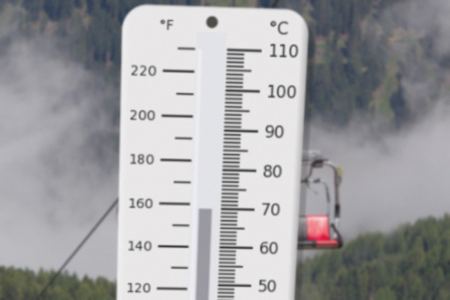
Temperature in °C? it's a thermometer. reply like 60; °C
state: 70; °C
